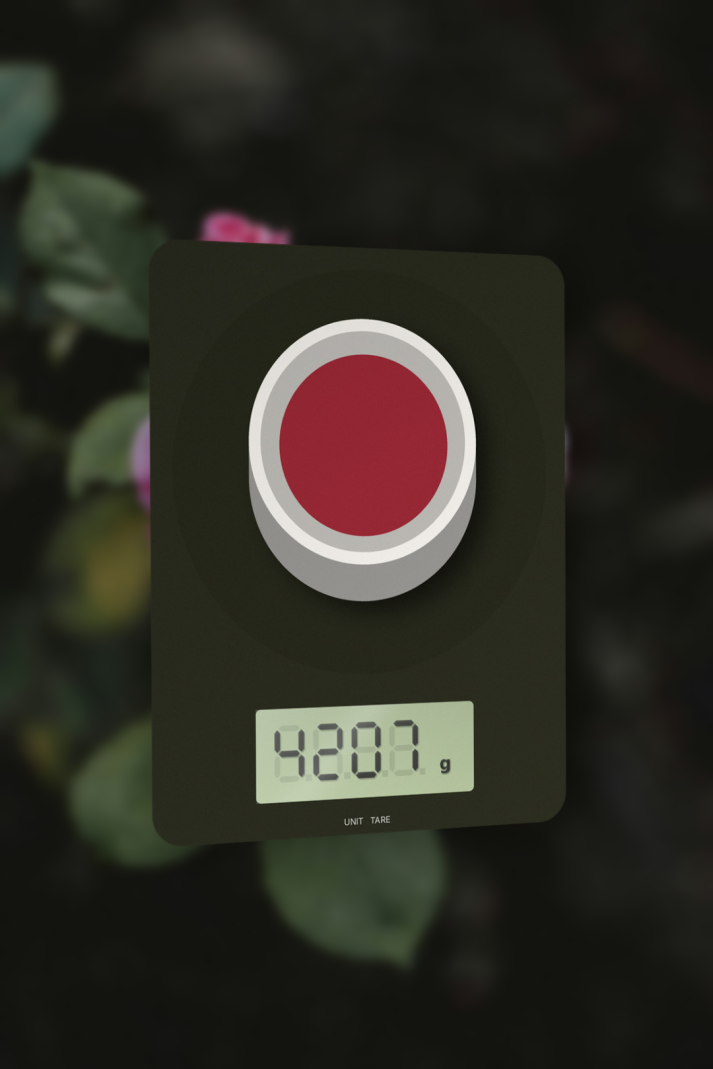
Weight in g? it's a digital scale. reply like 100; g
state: 4207; g
